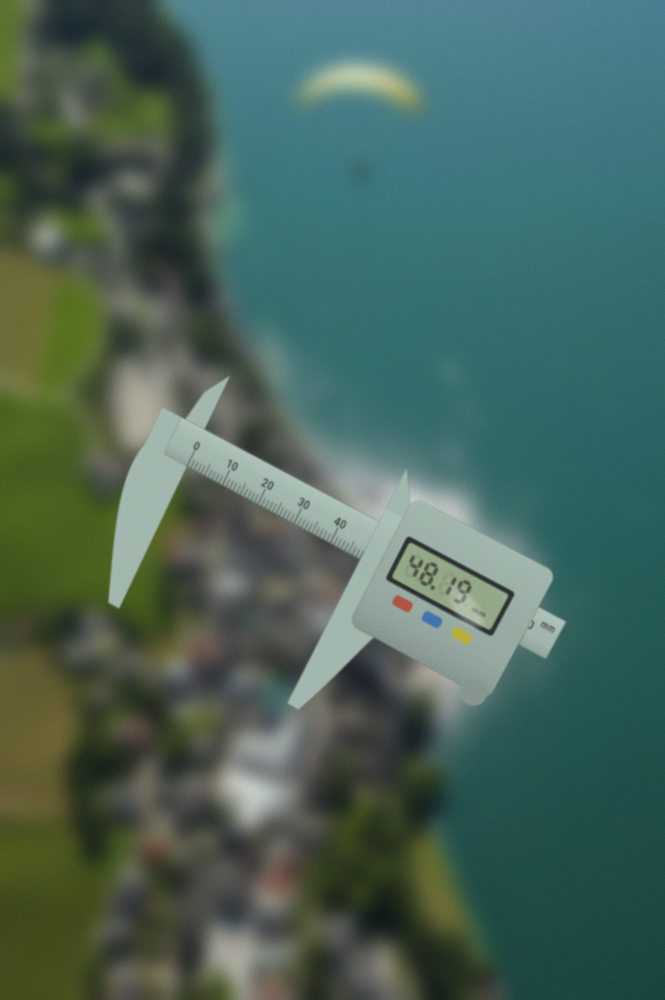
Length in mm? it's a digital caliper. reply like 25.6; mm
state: 48.19; mm
